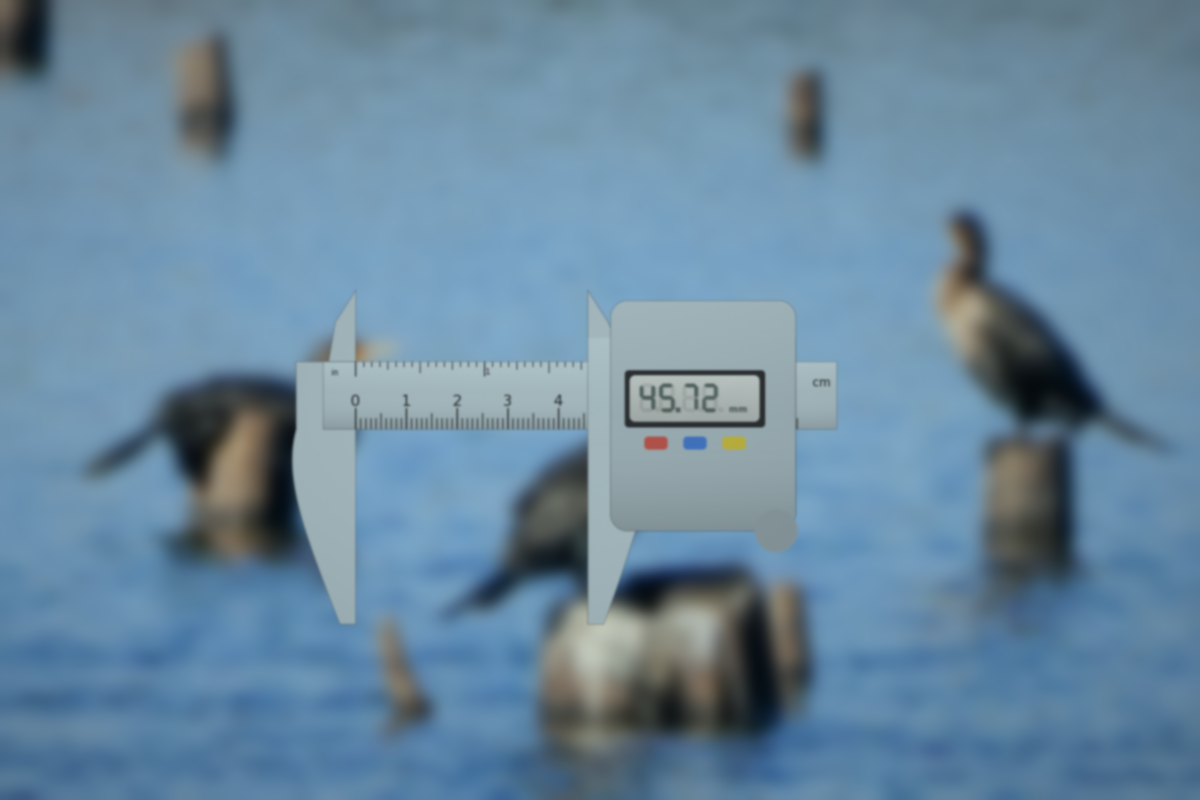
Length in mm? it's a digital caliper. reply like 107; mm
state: 45.72; mm
